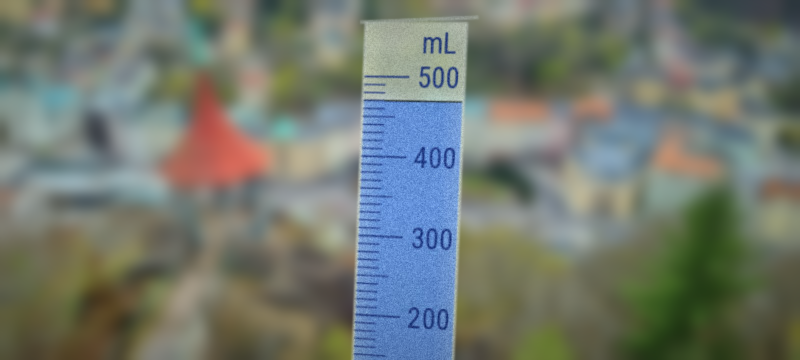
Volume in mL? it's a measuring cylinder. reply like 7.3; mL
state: 470; mL
